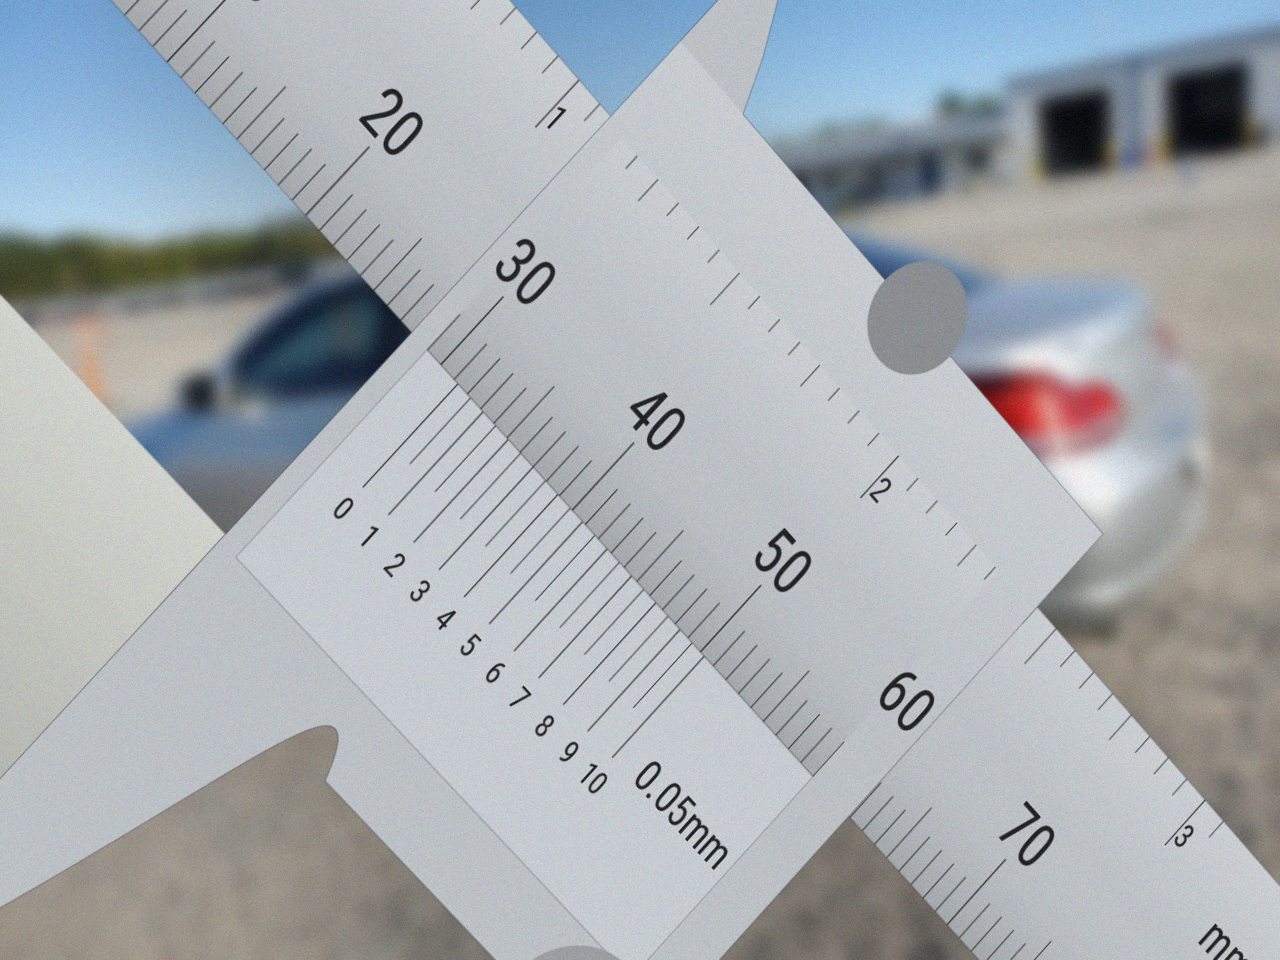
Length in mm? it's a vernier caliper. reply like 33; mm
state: 31.3; mm
